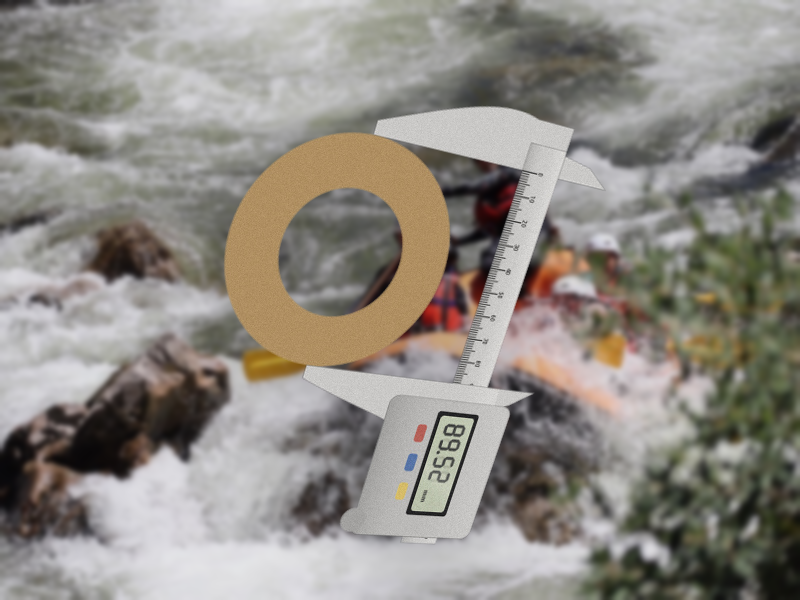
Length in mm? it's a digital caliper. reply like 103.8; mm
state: 89.52; mm
